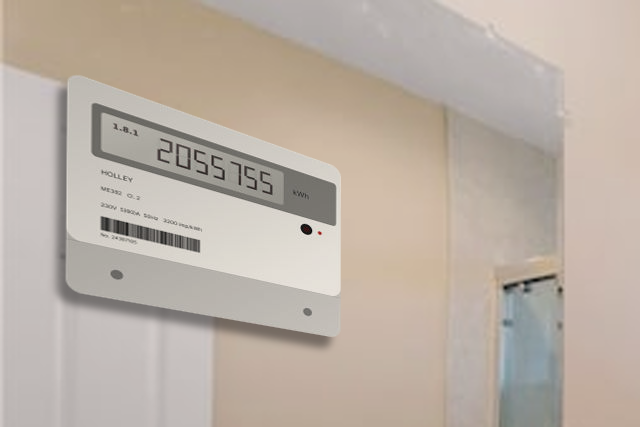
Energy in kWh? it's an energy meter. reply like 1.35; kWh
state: 2055755; kWh
